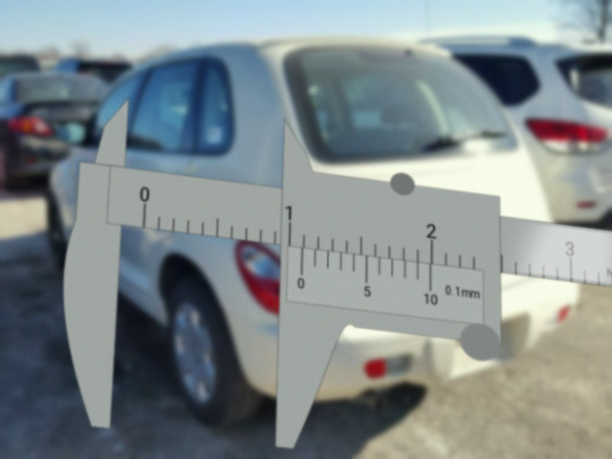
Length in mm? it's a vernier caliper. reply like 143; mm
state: 10.9; mm
